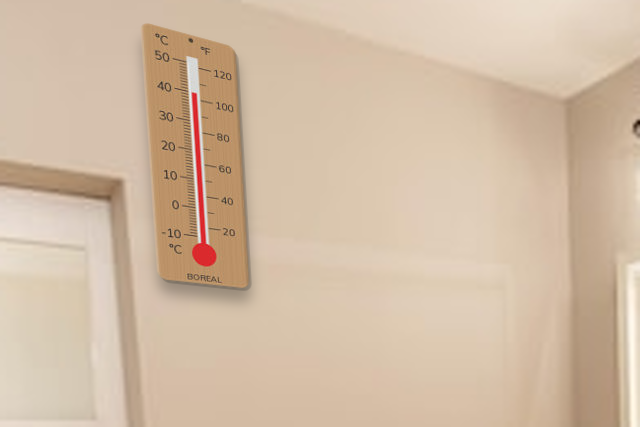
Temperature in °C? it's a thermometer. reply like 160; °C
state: 40; °C
